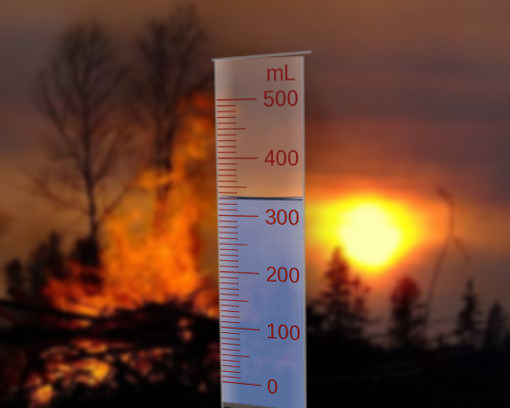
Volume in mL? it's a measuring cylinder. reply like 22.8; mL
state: 330; mL
